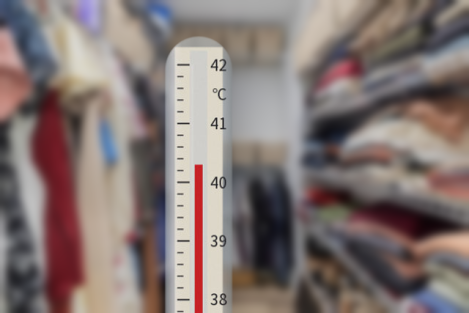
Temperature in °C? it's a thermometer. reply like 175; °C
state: 40.3; °C
